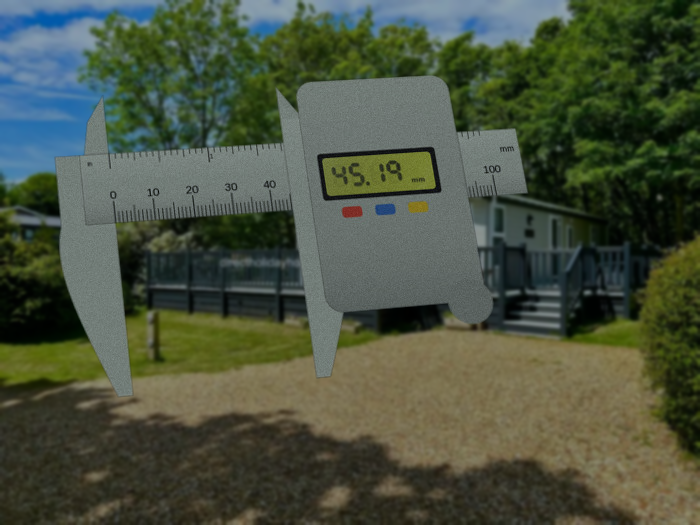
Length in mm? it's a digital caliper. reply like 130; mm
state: 45.19; mm
